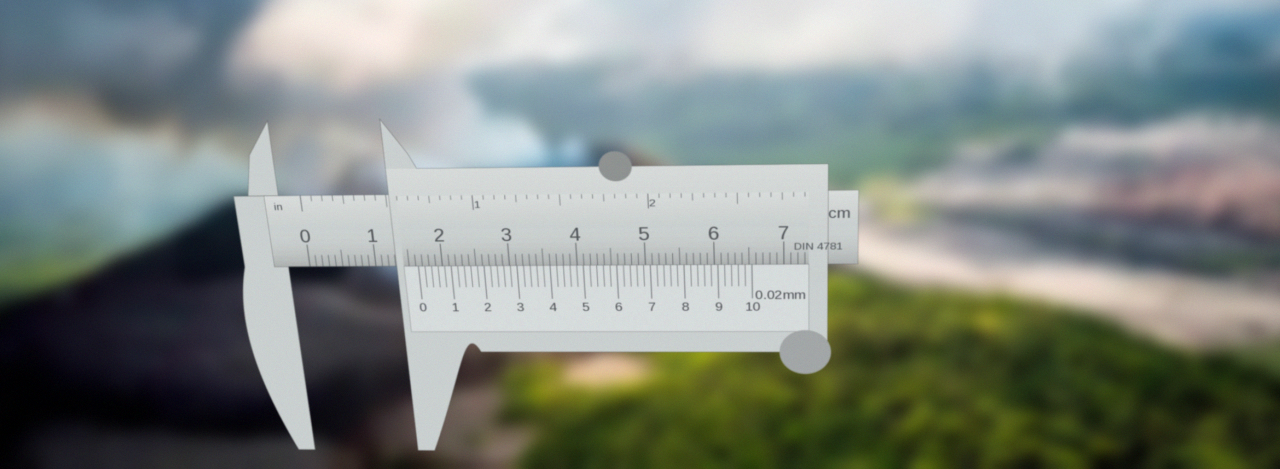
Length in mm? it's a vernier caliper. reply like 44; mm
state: 16.4; mm
